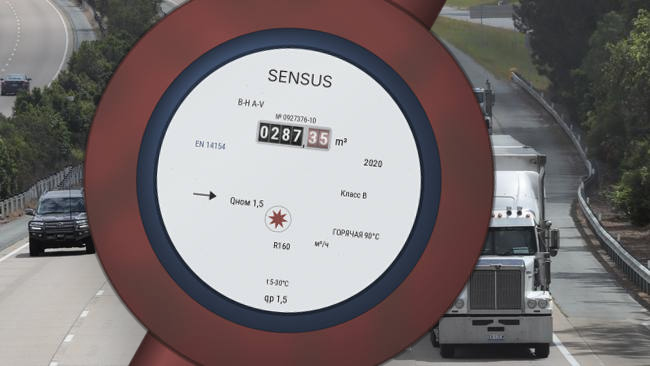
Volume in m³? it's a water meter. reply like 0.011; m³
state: 287.35; m³
